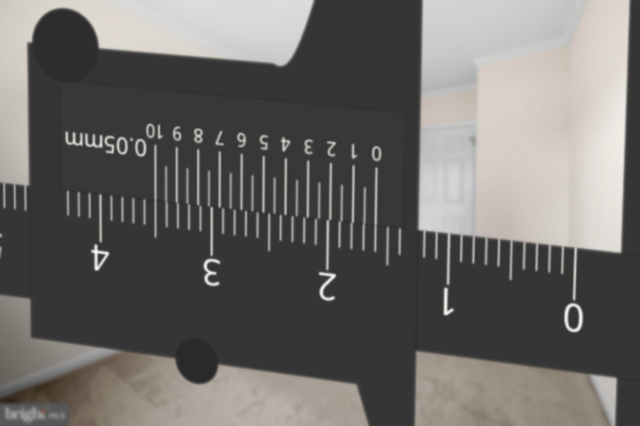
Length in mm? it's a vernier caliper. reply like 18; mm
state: 16.0; mm
